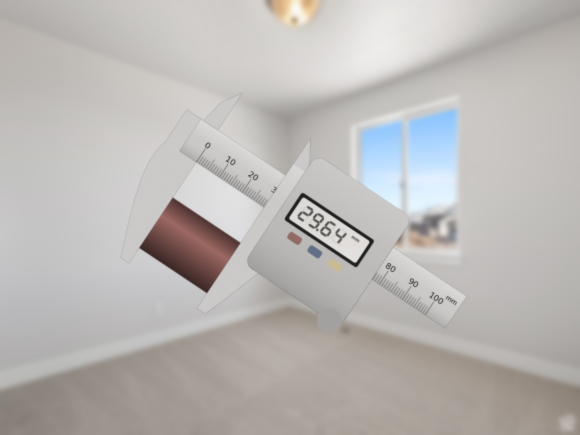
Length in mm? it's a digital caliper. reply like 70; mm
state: 29.64; mm
